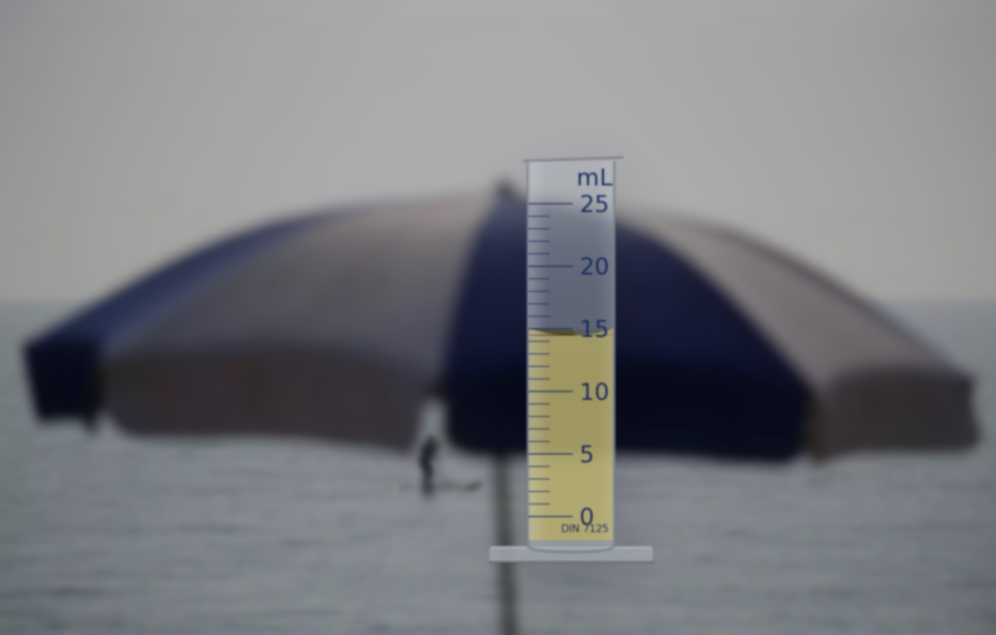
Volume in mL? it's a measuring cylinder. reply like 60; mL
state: 14.5; mL
